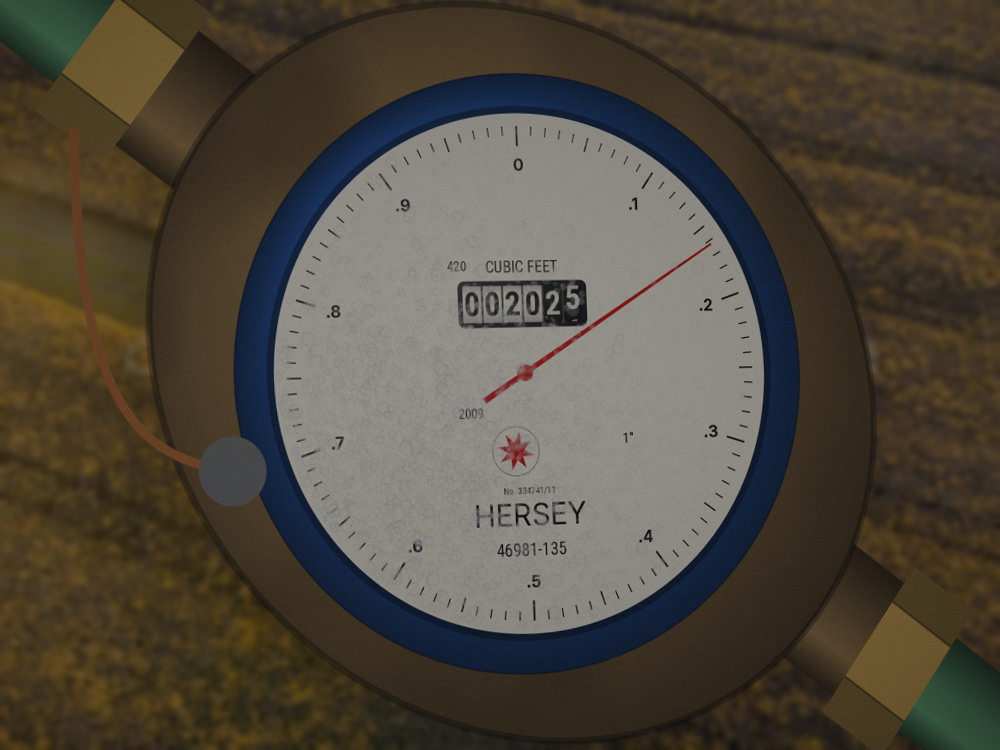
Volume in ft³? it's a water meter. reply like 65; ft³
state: 2025.16; ft³
